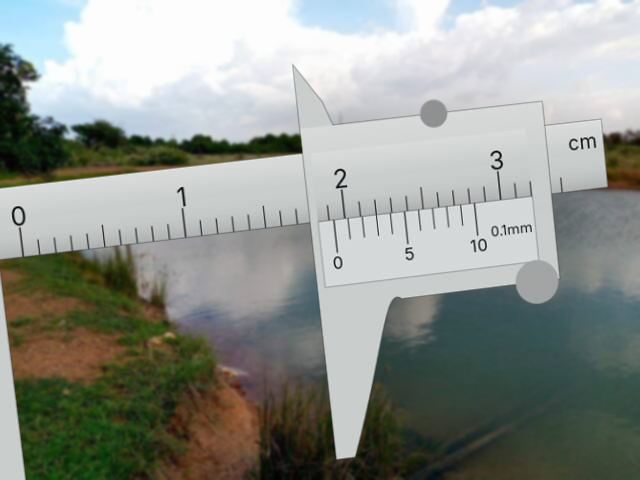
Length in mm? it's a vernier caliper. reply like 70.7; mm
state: 19.3; mm
